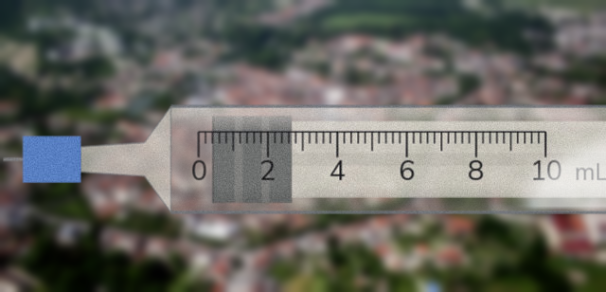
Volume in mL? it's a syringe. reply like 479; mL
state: 0.4; mL
